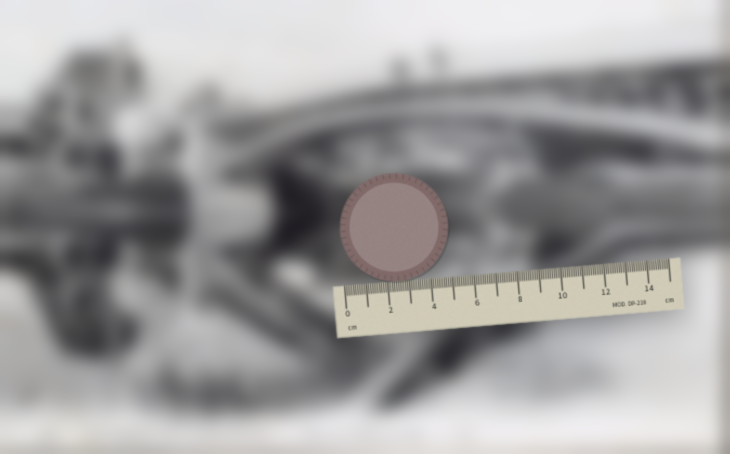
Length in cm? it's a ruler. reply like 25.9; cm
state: 5; cm
